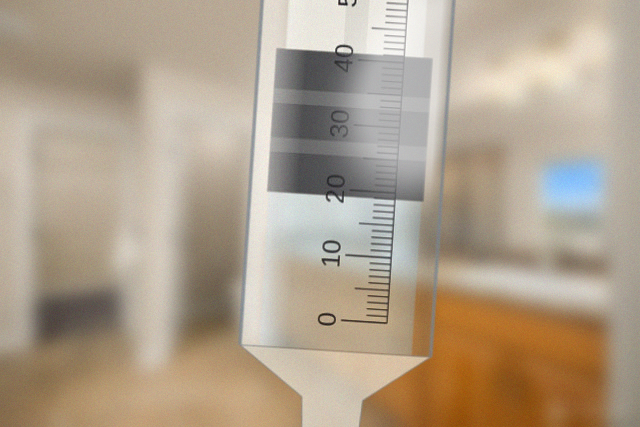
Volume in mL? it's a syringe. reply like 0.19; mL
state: 19; mL
